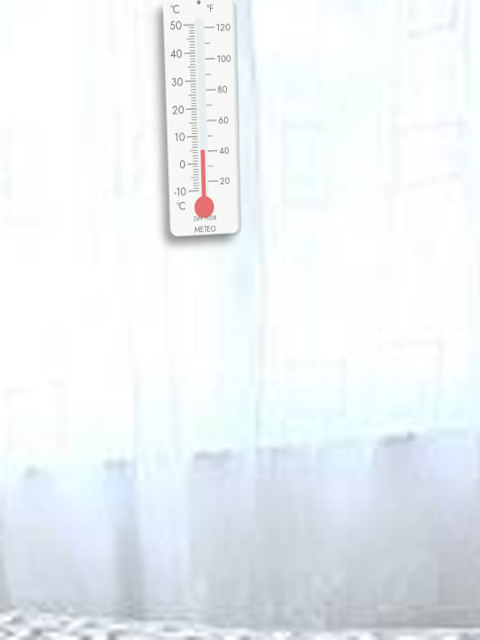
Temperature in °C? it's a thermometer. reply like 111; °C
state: 5; °C
